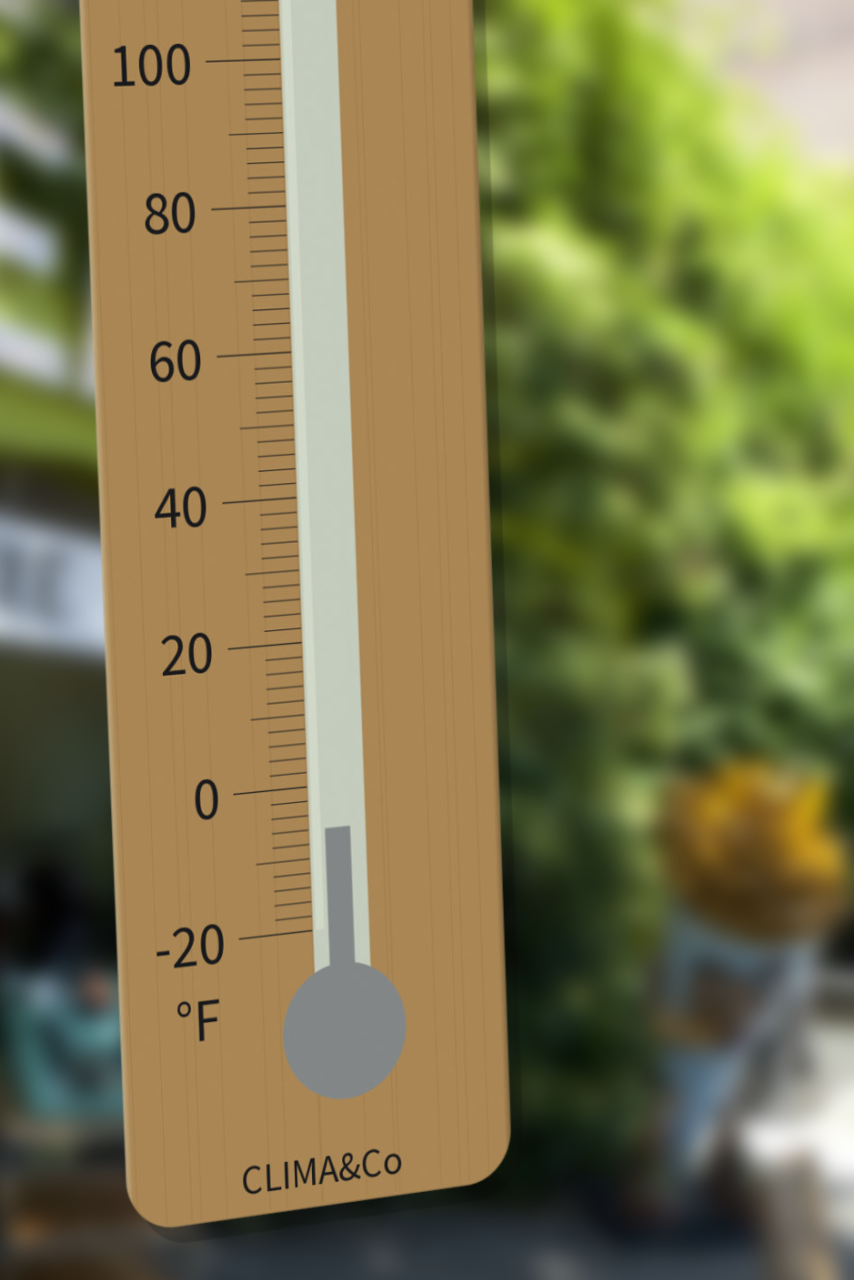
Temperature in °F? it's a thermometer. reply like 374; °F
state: -6; °F
